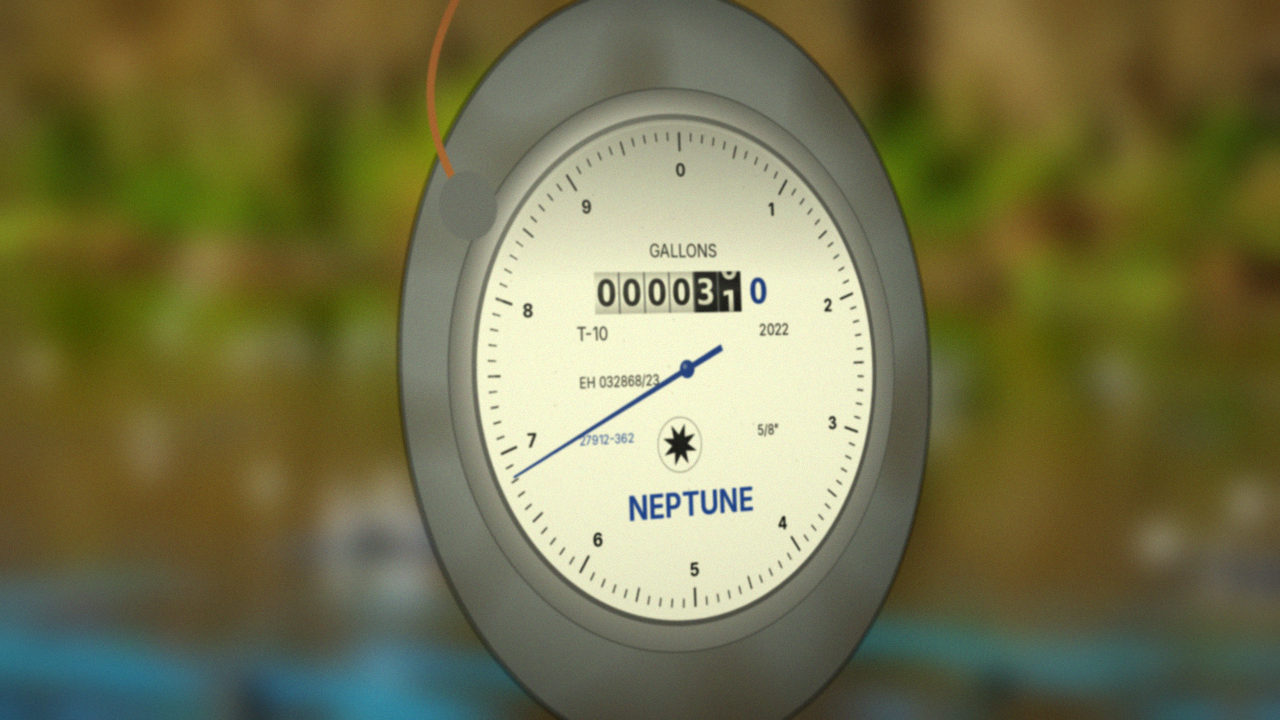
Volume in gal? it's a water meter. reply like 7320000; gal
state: 306.8; gal
